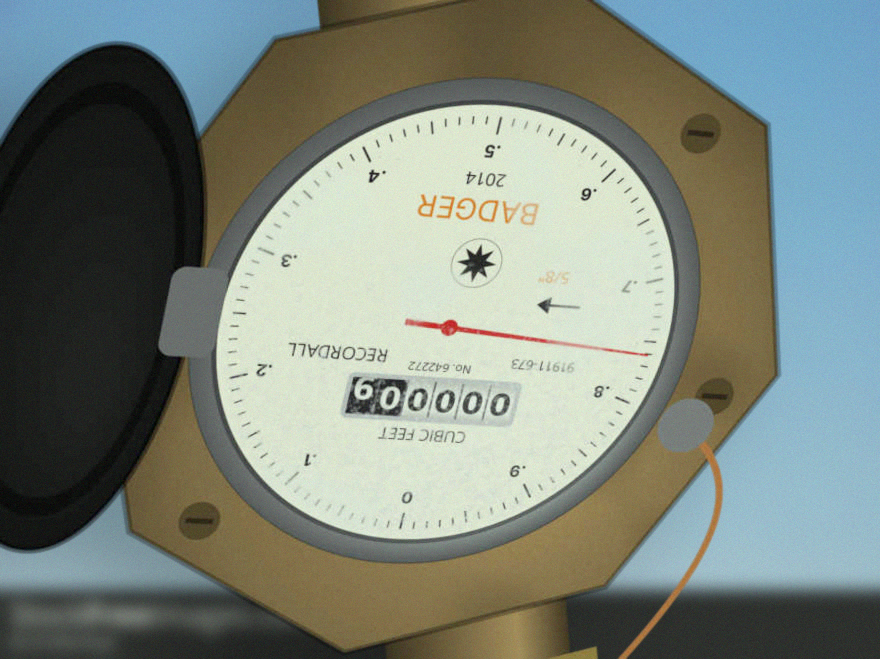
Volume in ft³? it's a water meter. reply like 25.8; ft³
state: 8.76; ft³
